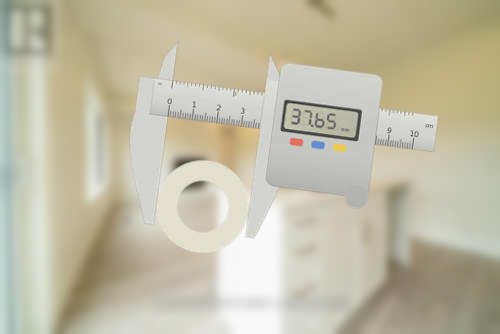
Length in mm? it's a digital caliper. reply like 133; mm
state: 37.65; mm
